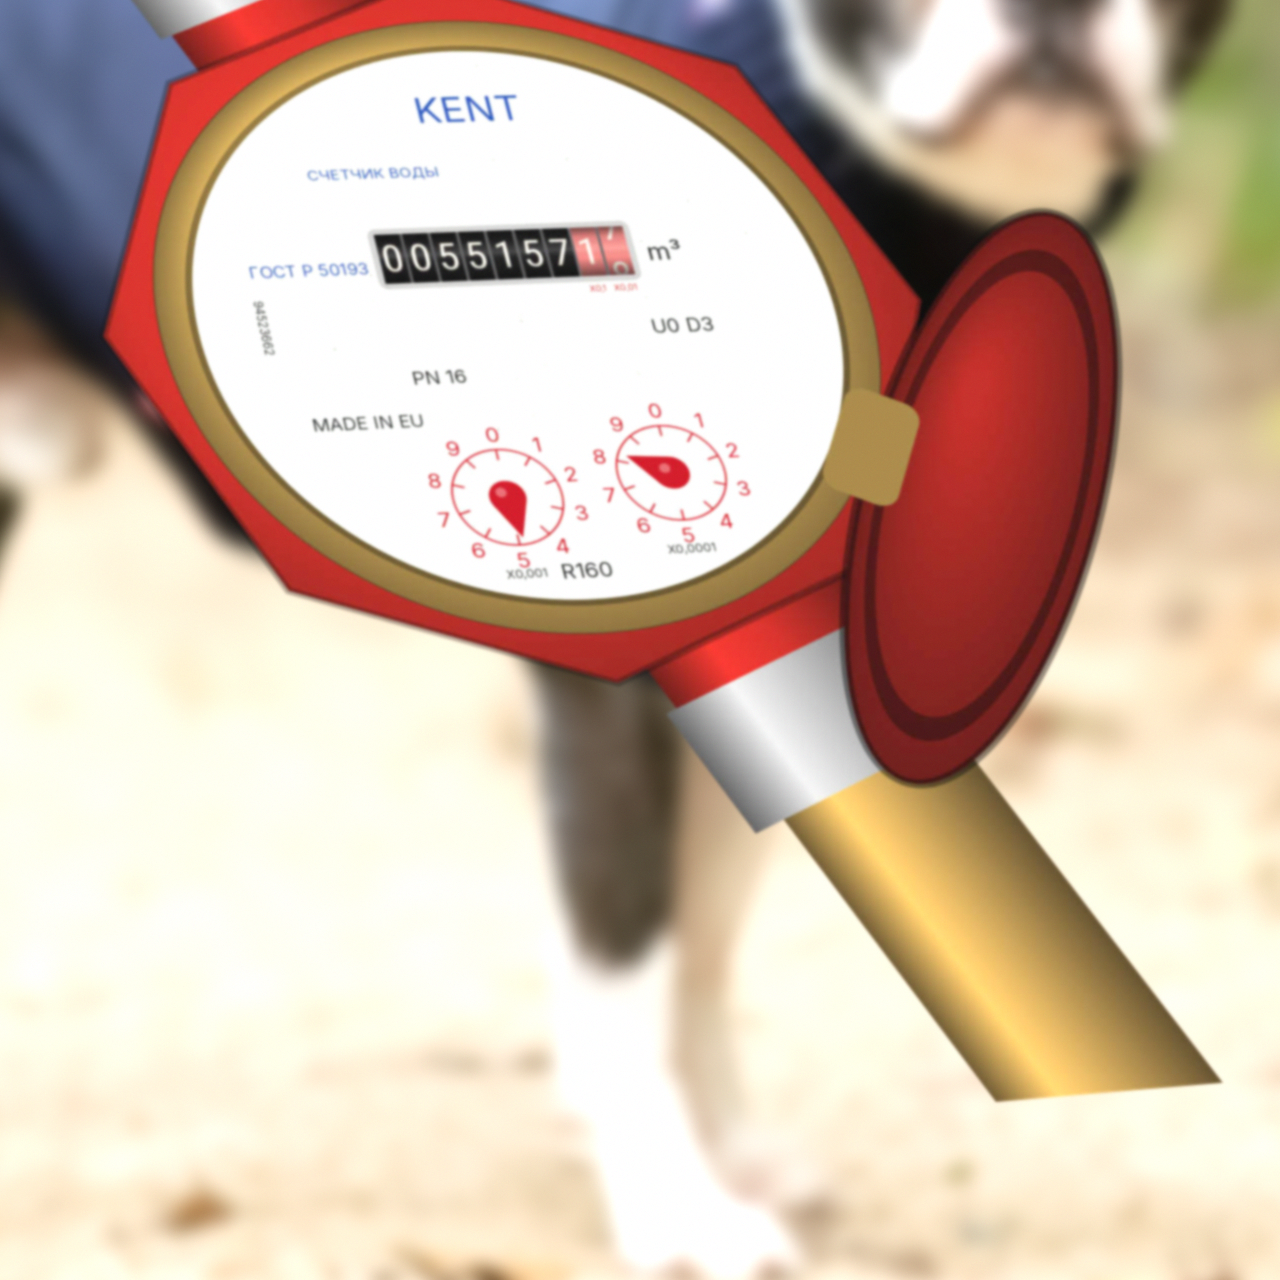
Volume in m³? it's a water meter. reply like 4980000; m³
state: 55157.1748; m³
